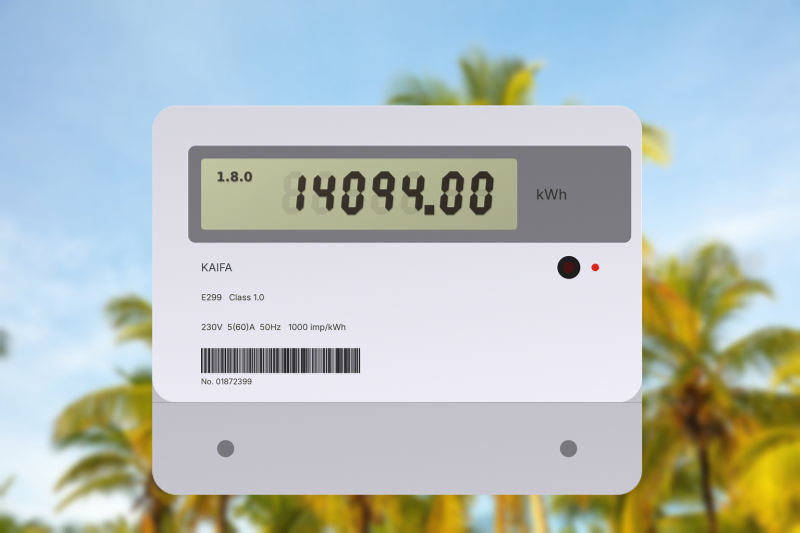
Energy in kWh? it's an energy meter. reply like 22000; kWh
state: 14094.00; kWh
